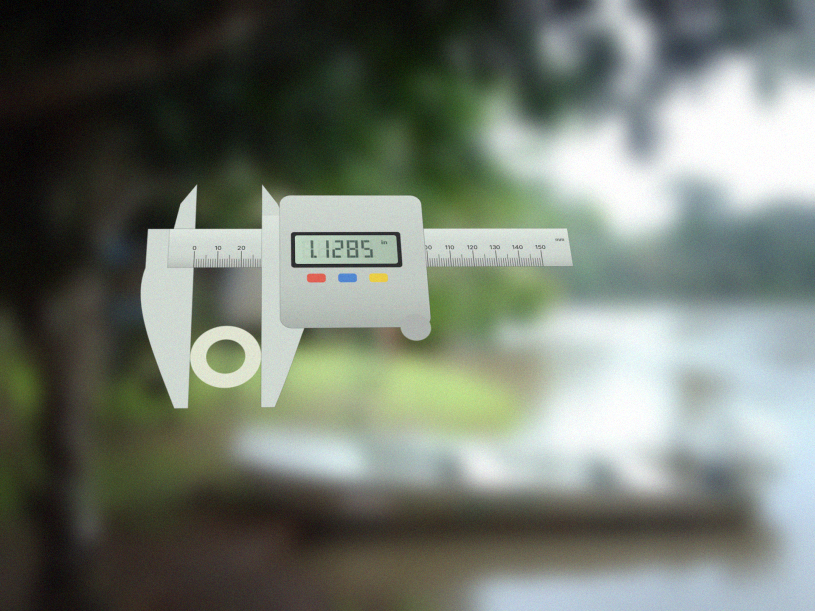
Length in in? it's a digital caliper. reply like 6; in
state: 1.1285; in
